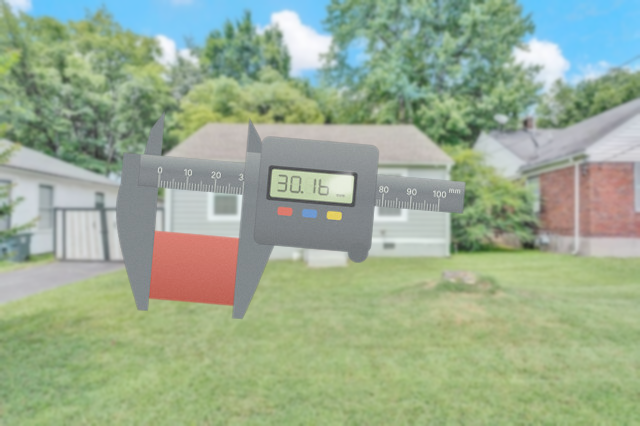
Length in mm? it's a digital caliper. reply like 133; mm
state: 30.16; mm
